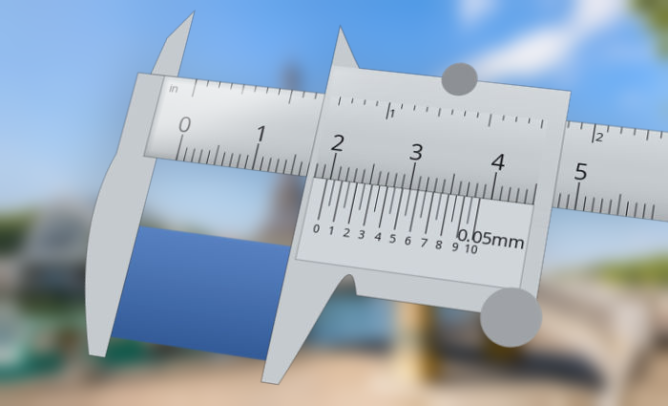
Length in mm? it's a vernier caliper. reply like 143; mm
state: 19.6; mm
